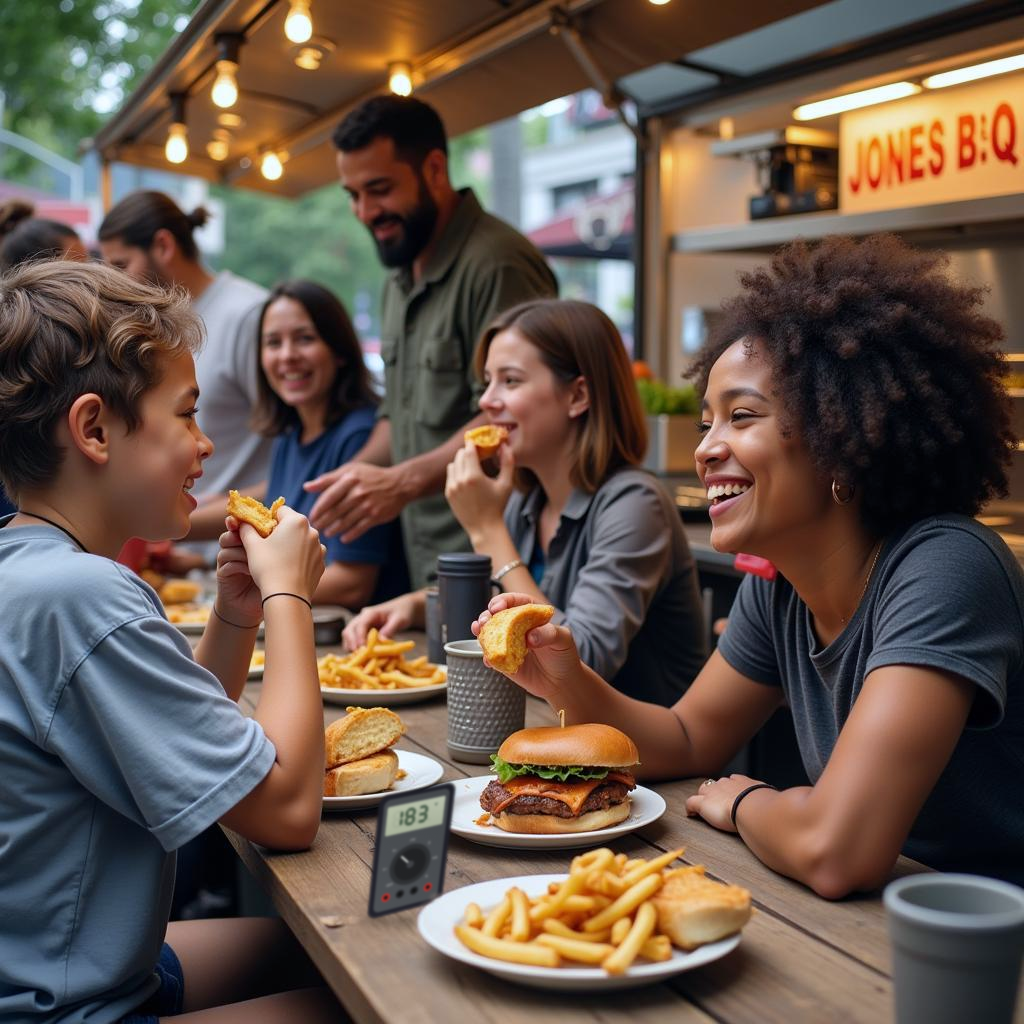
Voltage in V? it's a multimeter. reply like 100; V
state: 183; V
